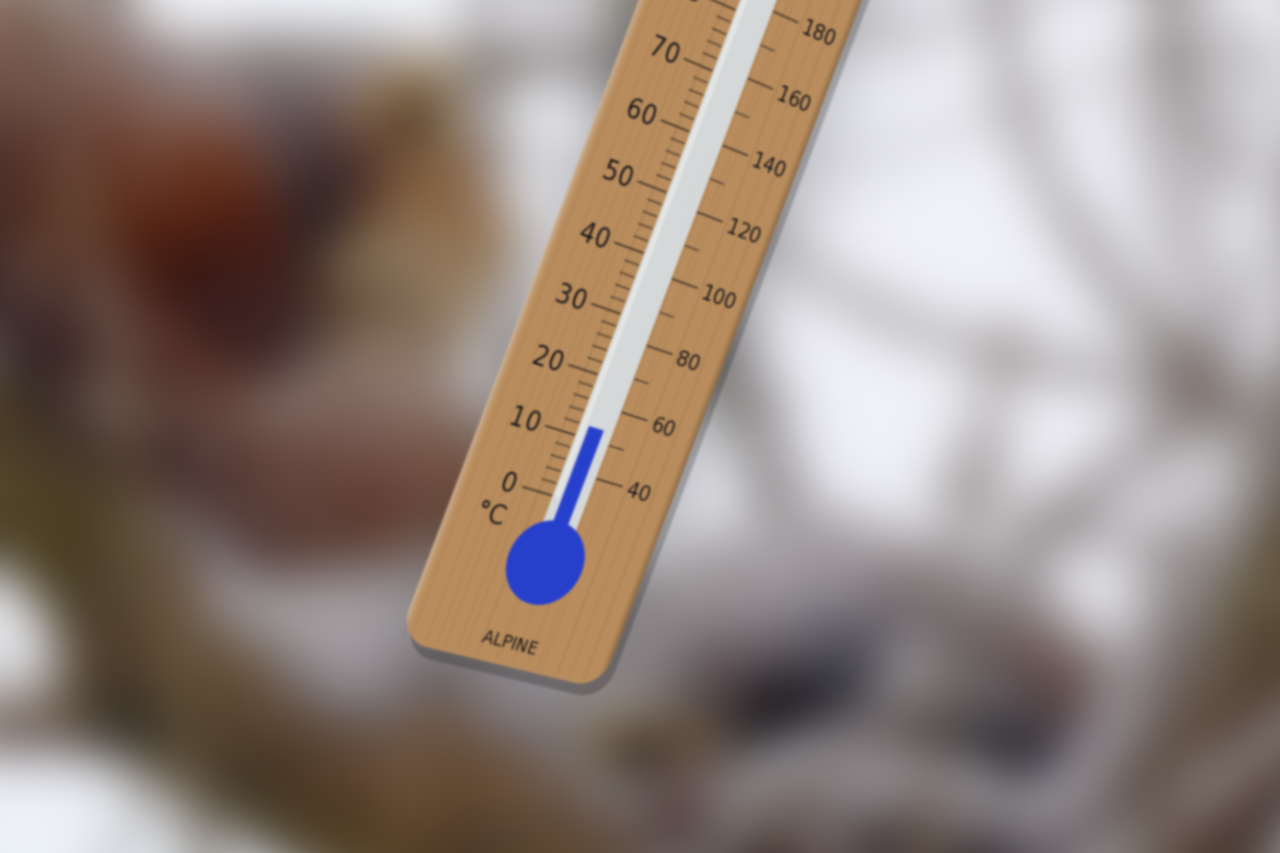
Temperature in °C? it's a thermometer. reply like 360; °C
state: 12; °C
